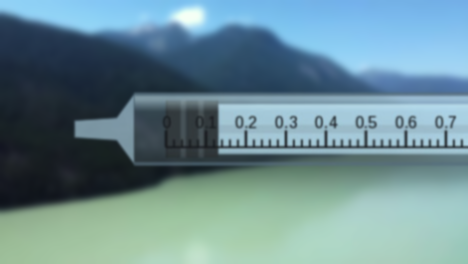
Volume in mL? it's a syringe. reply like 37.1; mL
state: 0; mL
